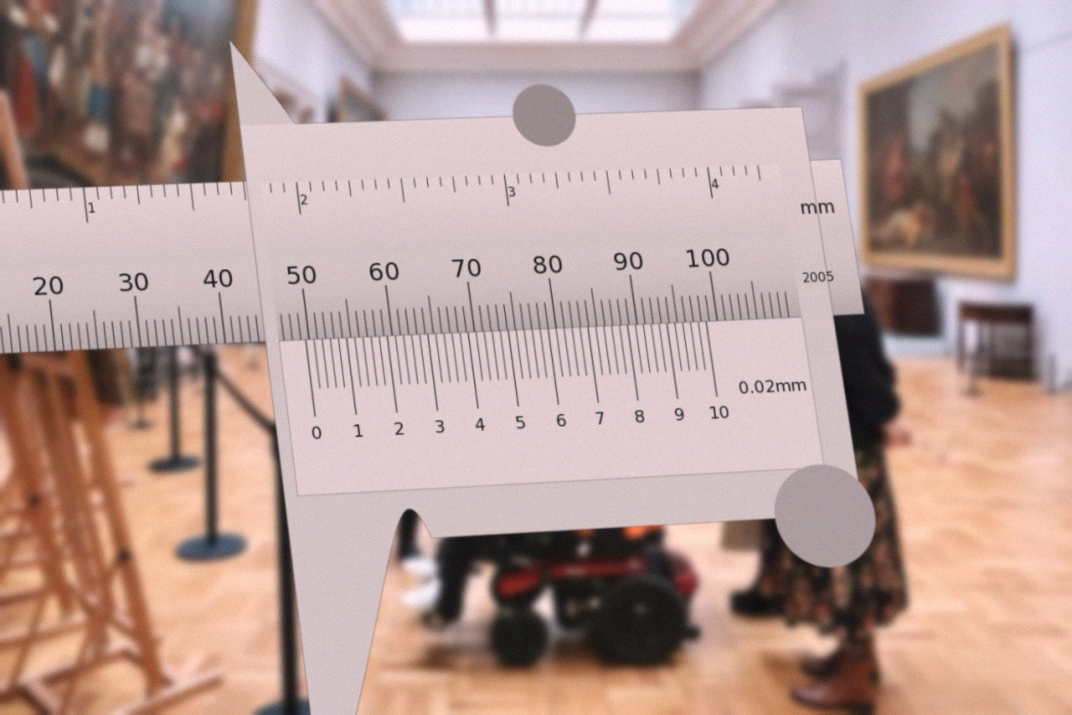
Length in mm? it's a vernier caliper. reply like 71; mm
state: 49.6; mm
